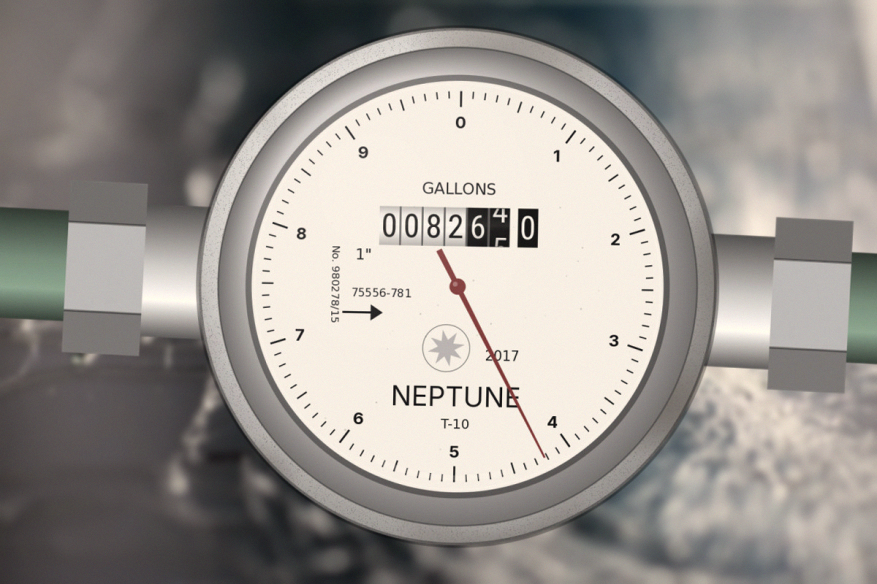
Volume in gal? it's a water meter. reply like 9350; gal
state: 82644.2; gal
